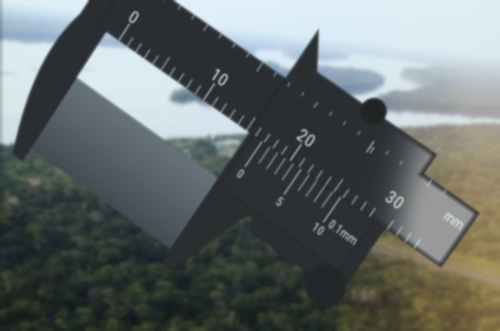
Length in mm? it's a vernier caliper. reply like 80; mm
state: 16.8; mm
